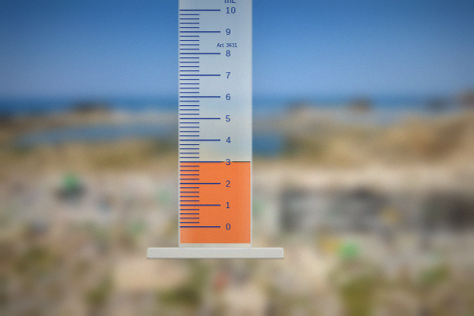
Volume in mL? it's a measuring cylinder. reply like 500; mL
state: 3; mL
